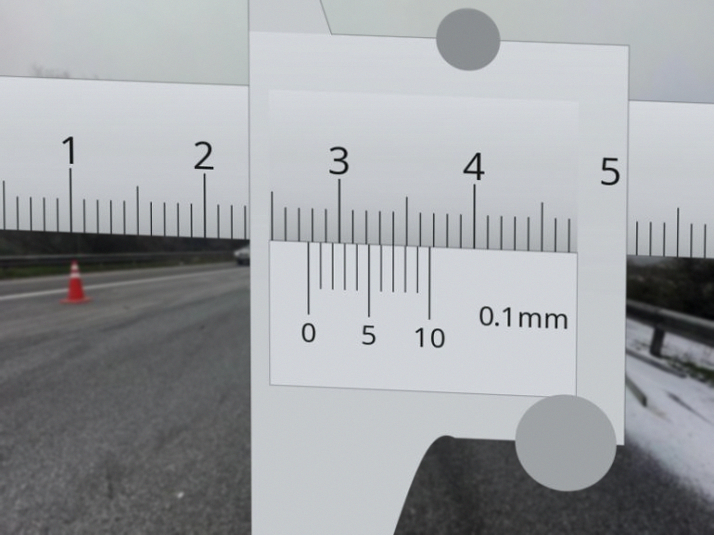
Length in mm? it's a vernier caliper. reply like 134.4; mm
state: 27.7; mm
